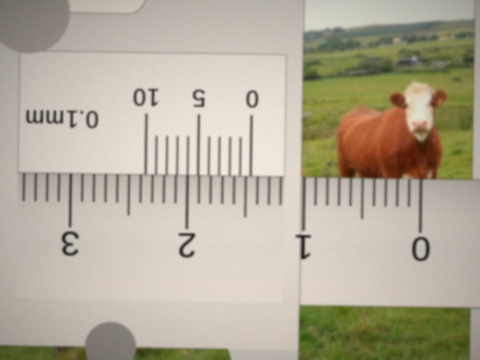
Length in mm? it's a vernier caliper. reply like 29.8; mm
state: 14.6; mm
